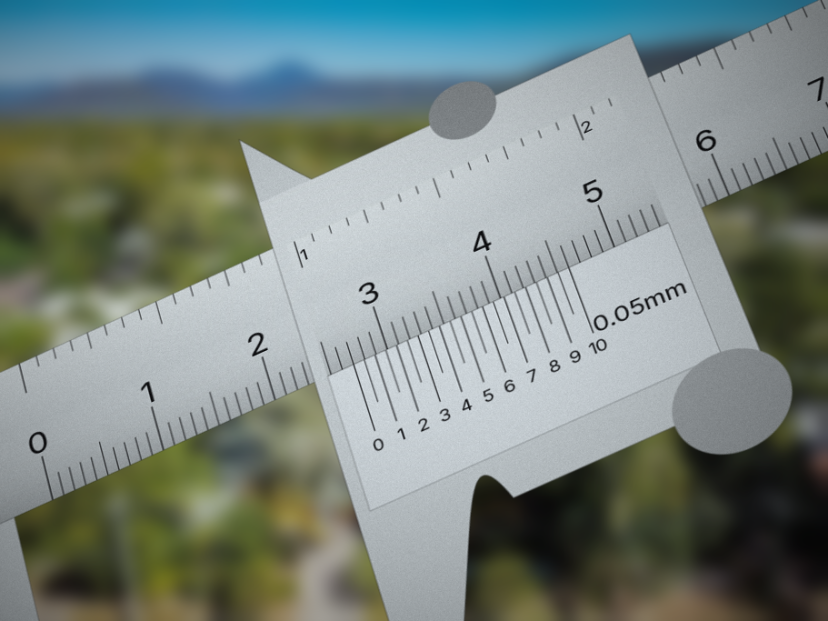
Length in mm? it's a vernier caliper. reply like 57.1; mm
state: 27.0; mm
